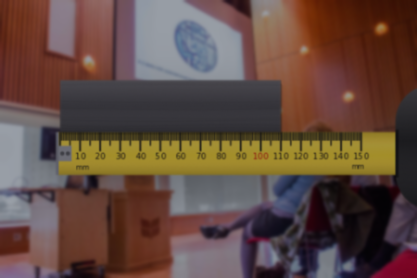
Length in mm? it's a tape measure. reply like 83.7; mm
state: 110; mm
